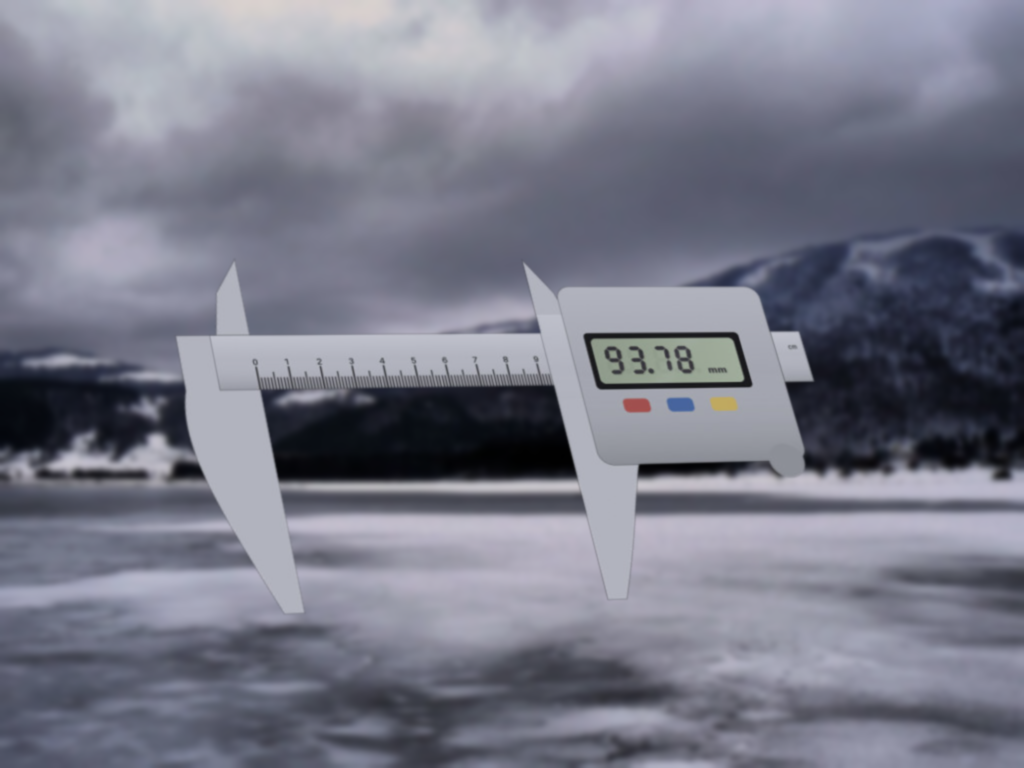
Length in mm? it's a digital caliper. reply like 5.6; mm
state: 93.78; mm
